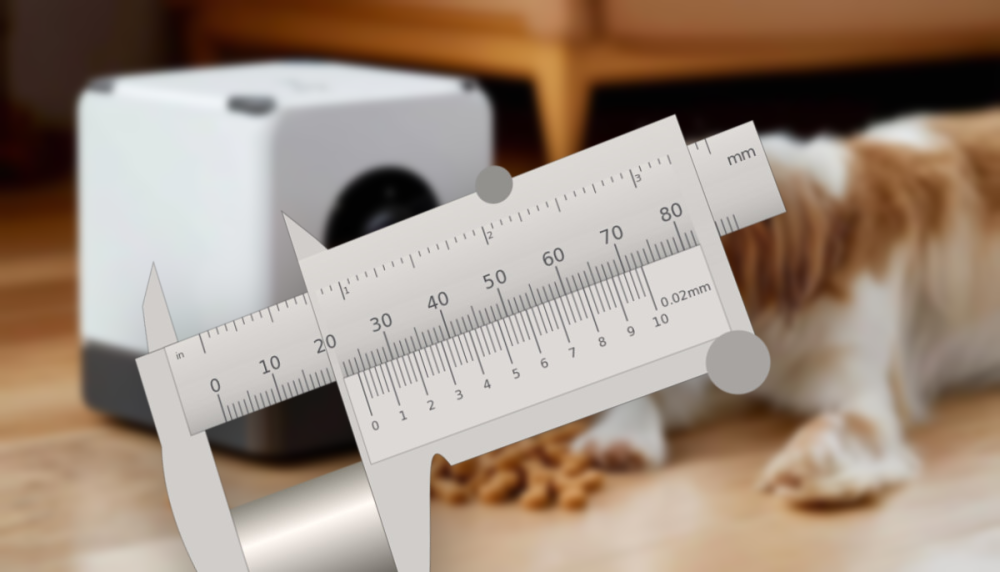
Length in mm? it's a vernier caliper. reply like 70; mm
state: 23.8; mm
